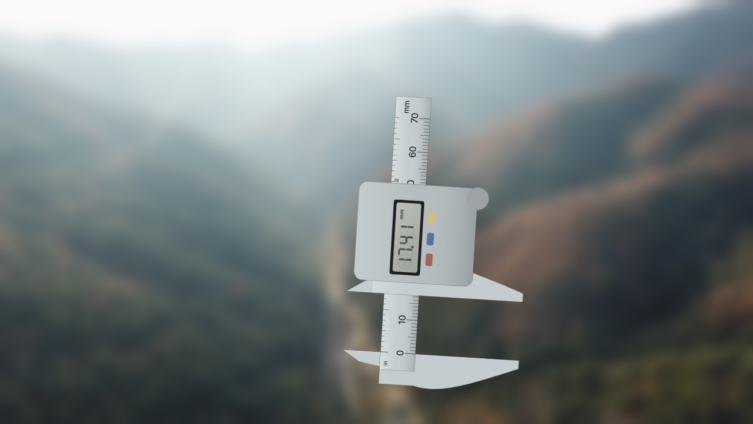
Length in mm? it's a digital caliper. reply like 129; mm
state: 17.41; mm
